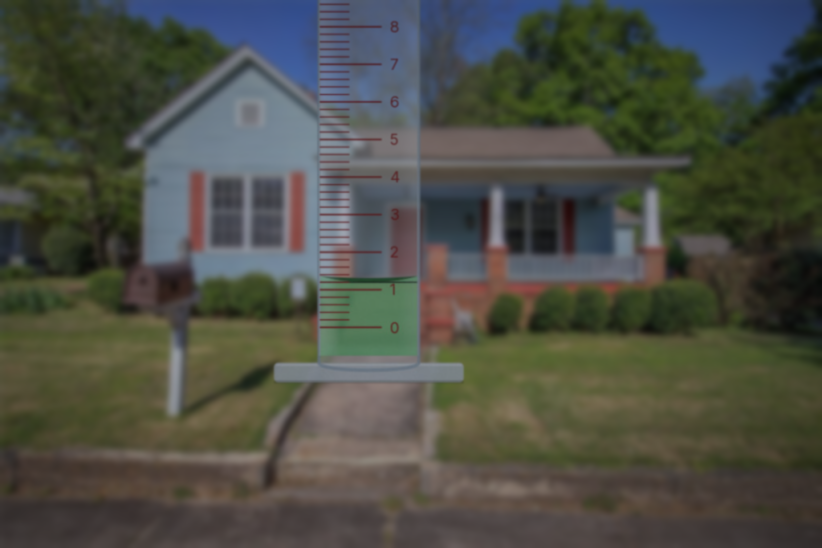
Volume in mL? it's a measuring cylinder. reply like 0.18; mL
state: 1.2; mL
